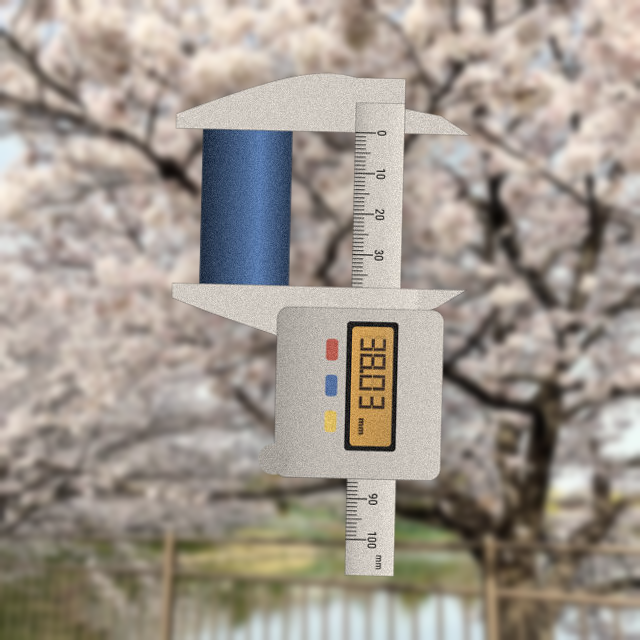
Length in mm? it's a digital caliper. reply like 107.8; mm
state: 38.03; mm
